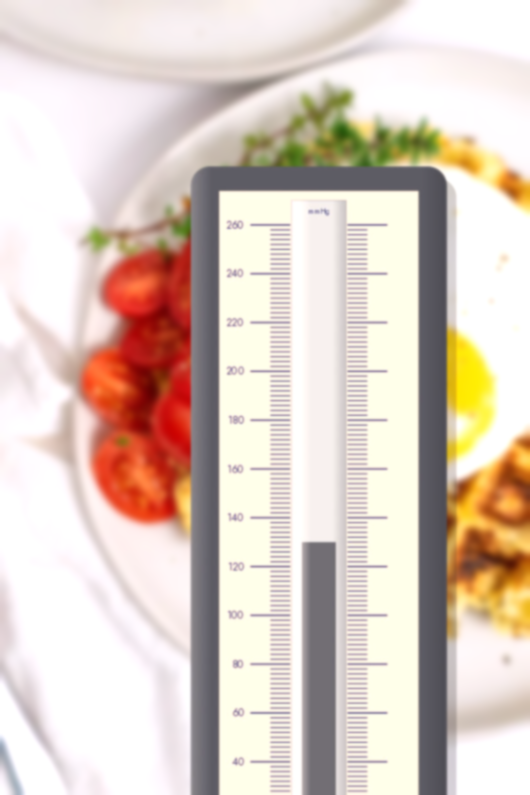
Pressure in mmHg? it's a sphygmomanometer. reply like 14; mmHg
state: 130; mmHg
